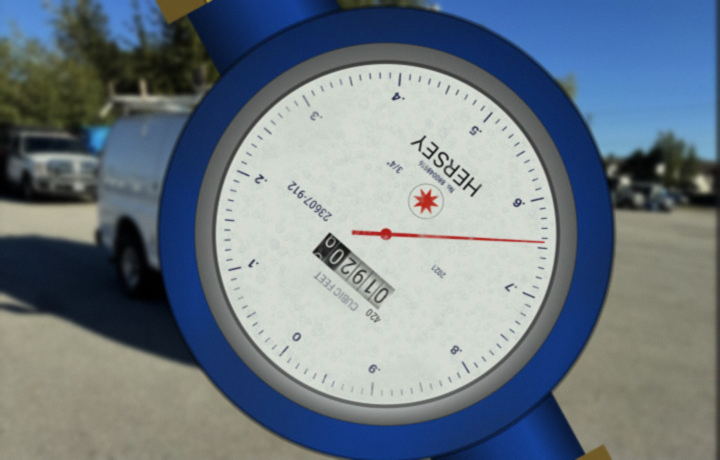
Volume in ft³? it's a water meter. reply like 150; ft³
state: 19208.64; ft³
